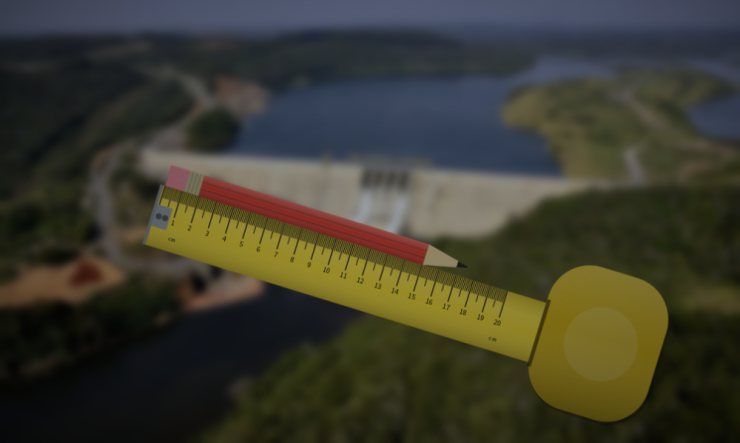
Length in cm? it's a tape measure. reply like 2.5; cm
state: 17.5; cm
